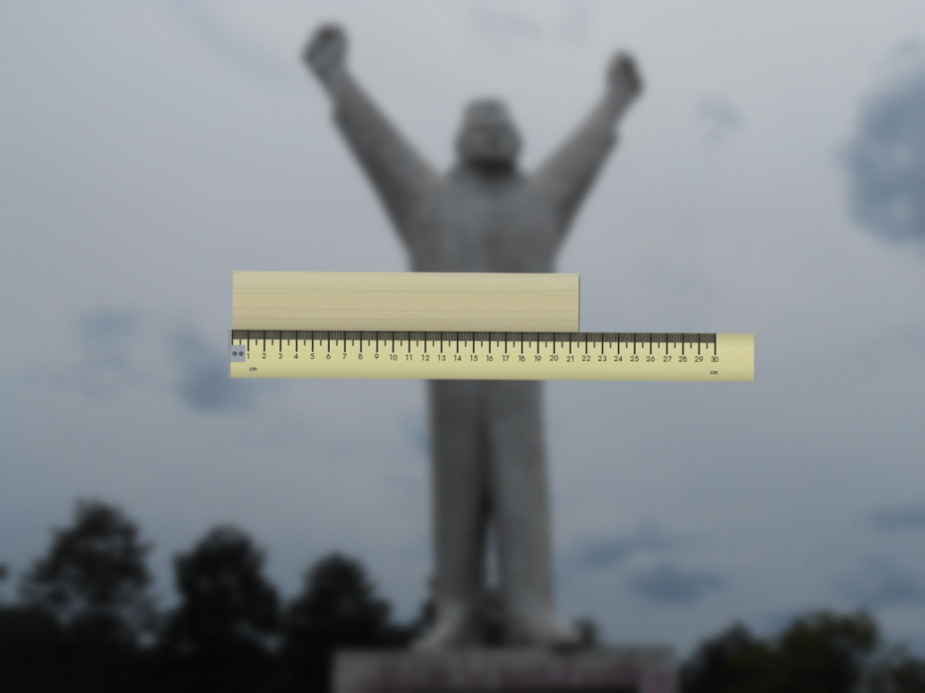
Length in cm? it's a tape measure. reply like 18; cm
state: 21.5; cm
